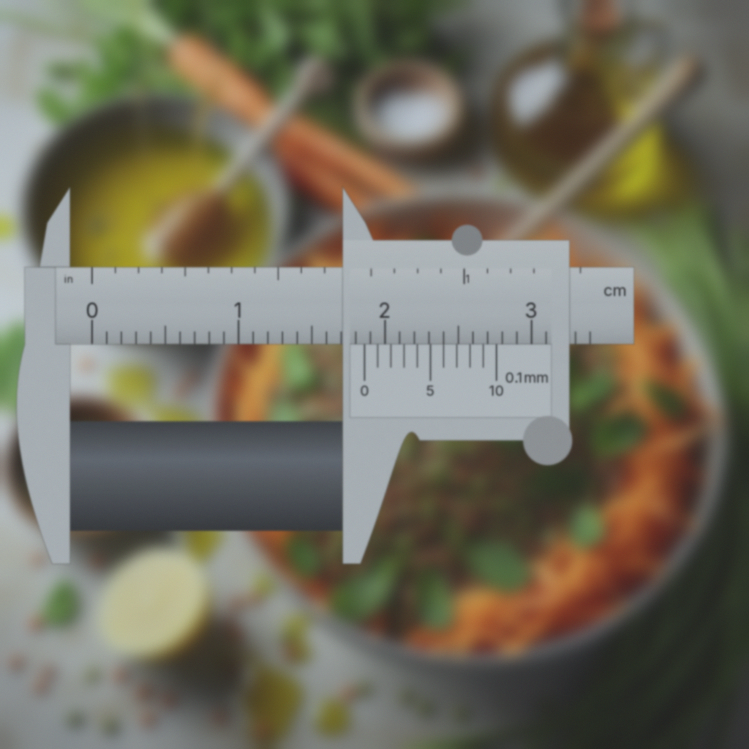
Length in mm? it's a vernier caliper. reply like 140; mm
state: 18.6; mm
